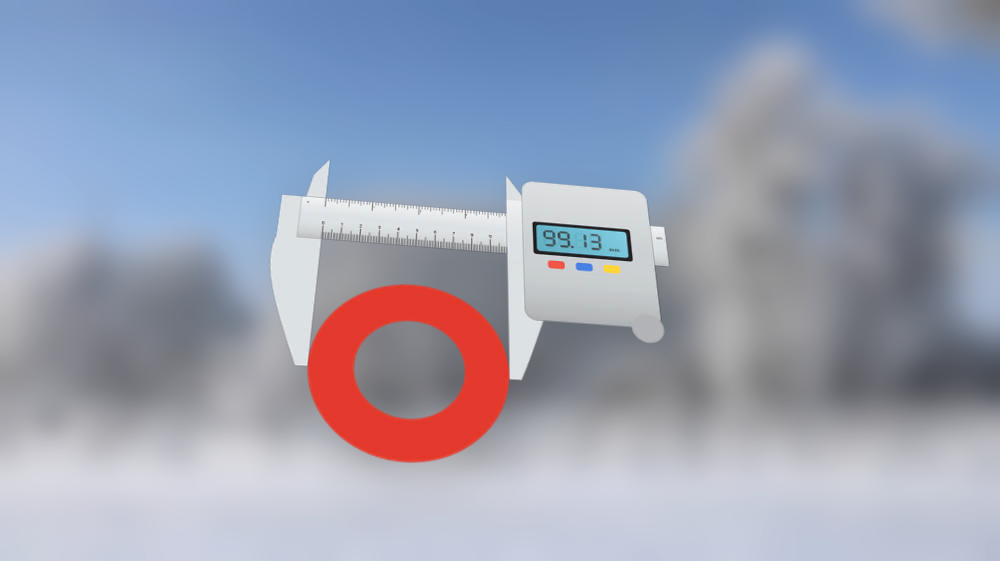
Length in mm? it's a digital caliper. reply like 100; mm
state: 99.13; mm
